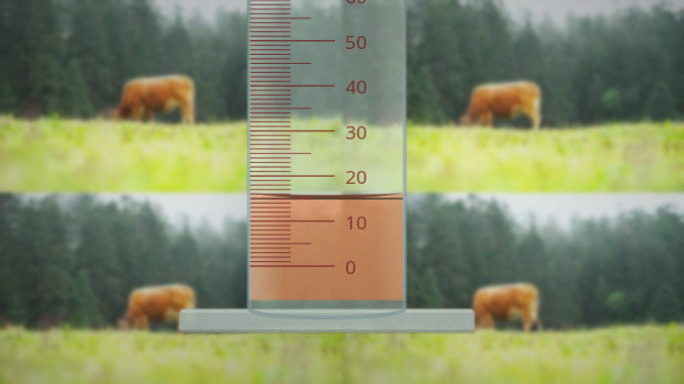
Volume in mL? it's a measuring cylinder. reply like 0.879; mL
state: 15; mL
